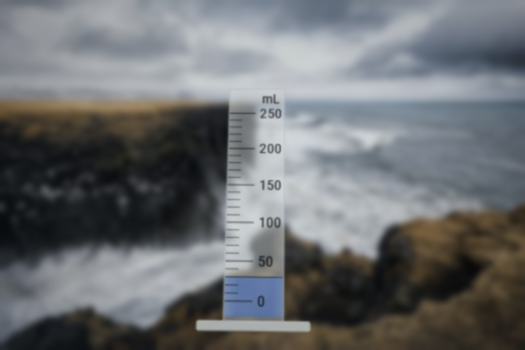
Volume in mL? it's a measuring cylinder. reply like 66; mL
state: 30; mL
